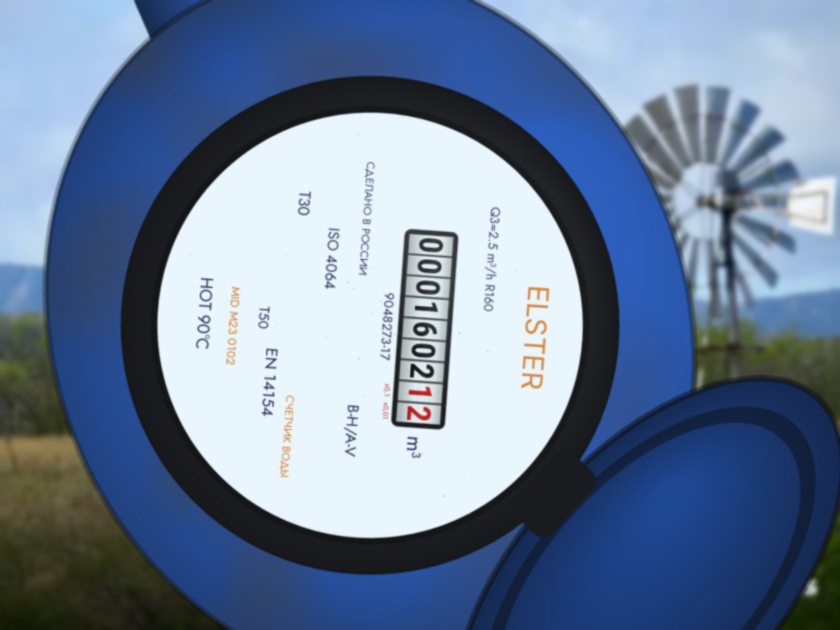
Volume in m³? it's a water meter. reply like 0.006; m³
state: 1602.12; m³
